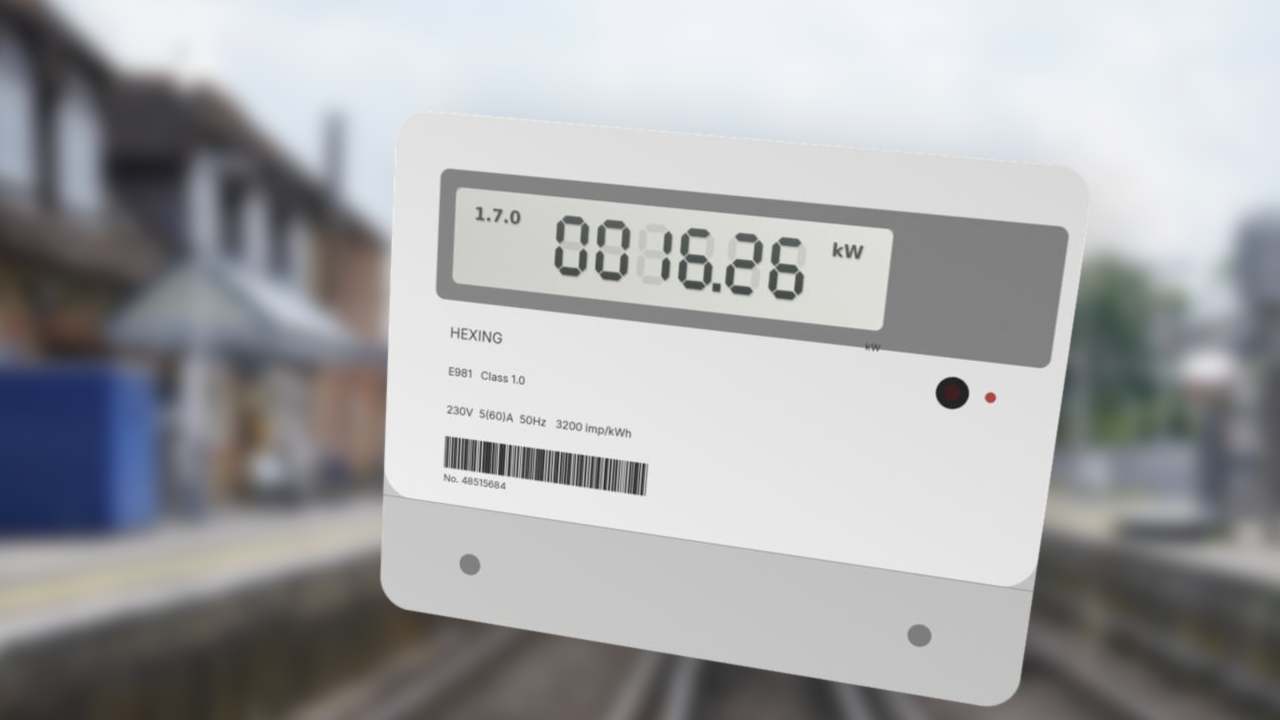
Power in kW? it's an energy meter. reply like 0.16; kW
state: 16.26; kW
